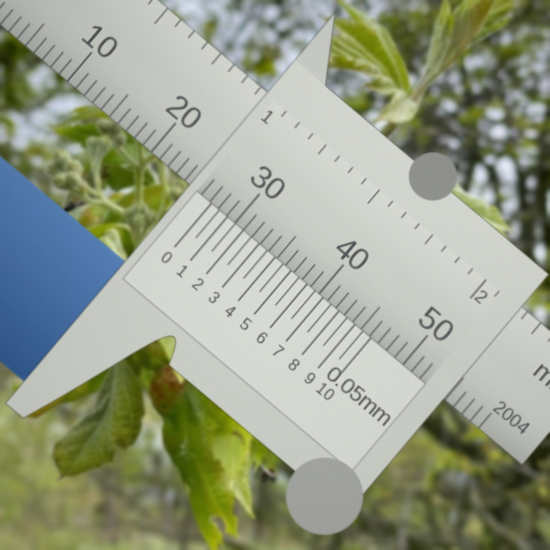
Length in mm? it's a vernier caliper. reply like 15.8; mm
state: 27.2; mm
